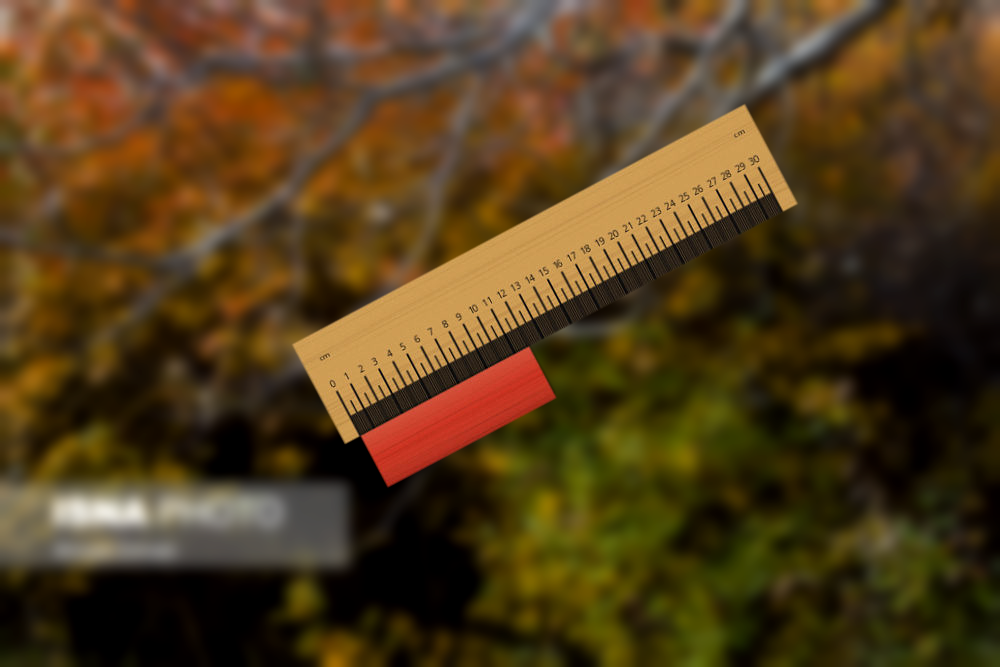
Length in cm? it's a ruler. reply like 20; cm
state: 12; cm
